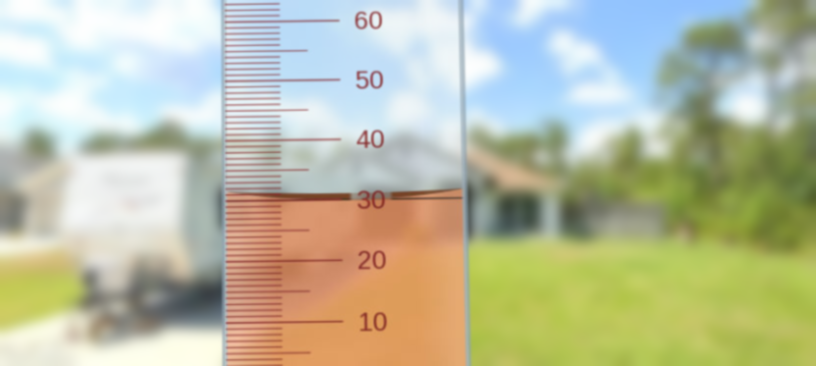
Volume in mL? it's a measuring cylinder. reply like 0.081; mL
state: 30; mL
